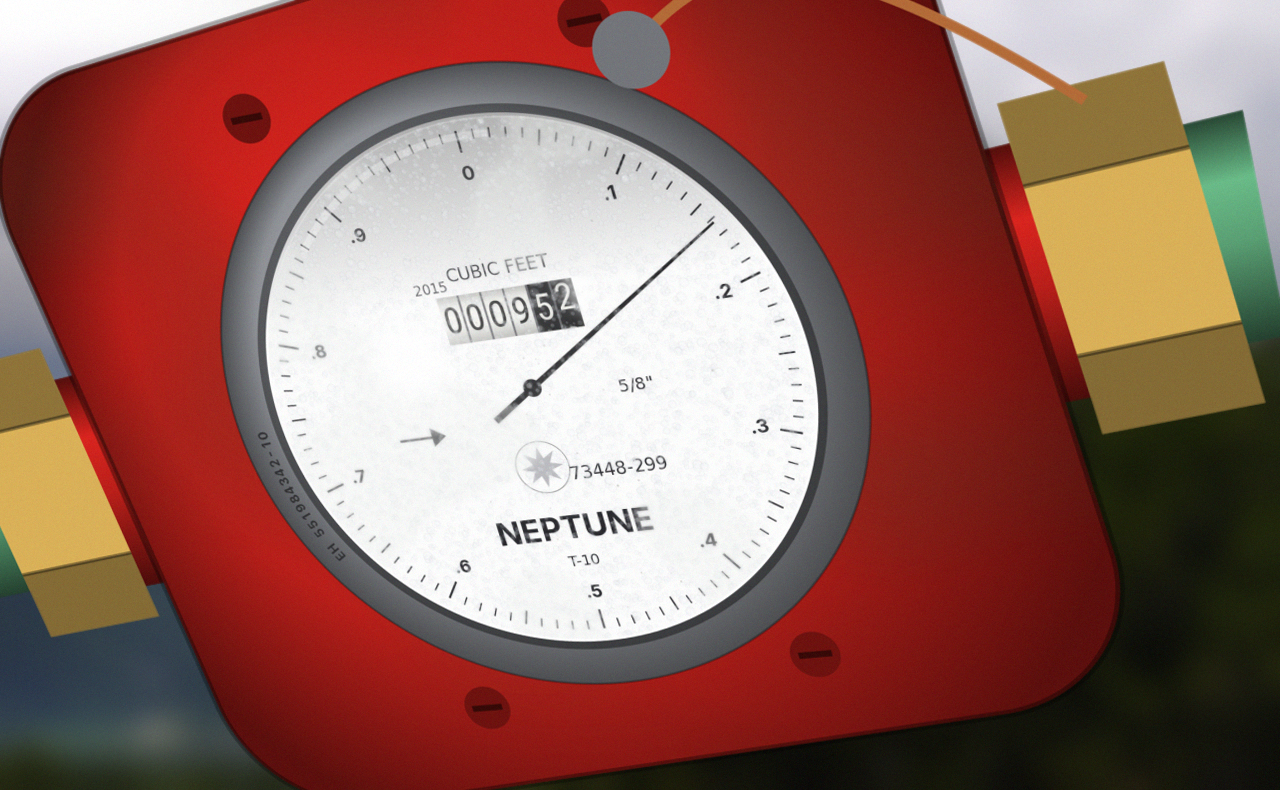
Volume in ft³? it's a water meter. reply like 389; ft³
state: 952.16; ft³
